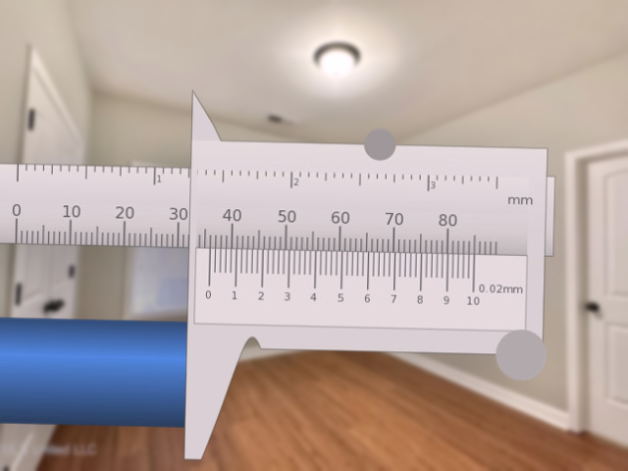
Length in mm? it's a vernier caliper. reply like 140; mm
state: 36.0; mm
